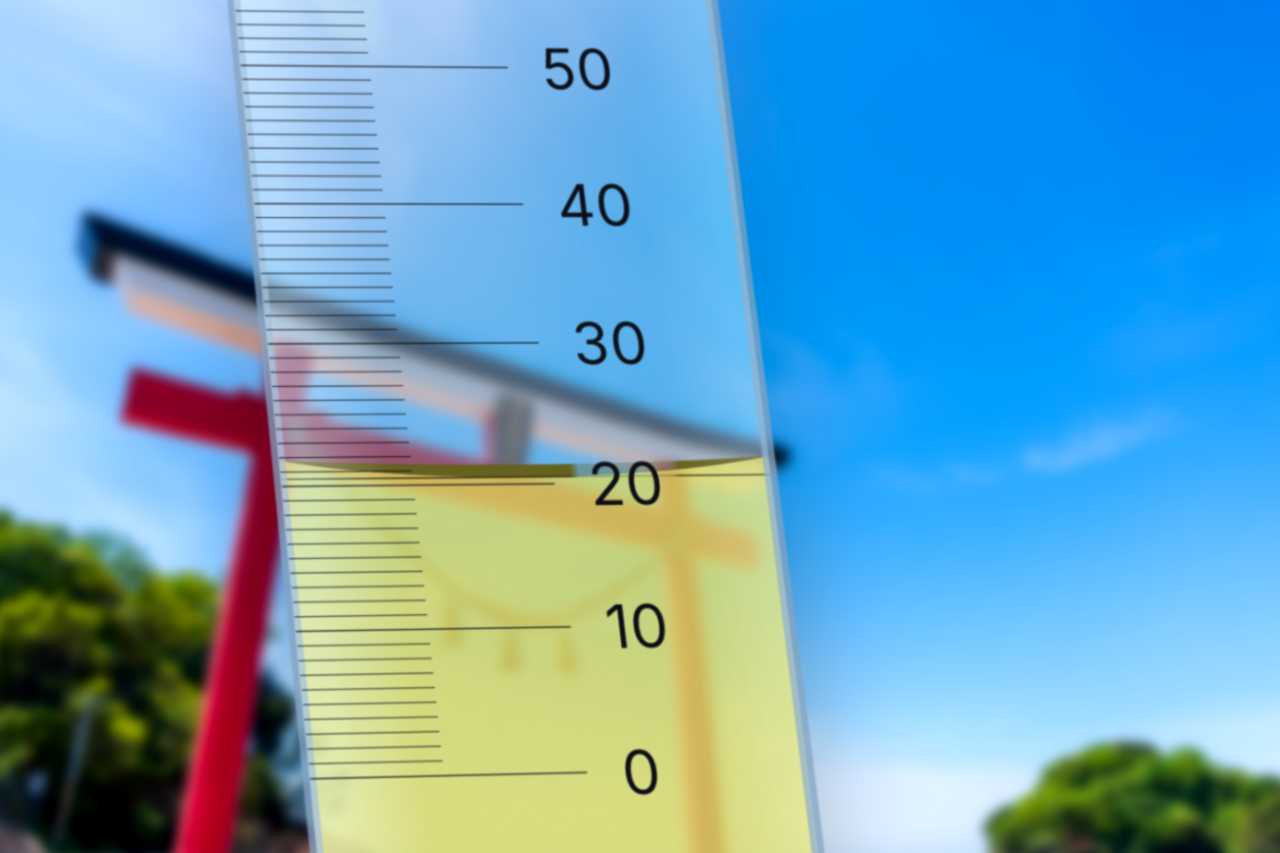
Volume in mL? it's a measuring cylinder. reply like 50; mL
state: 20.5; mL
